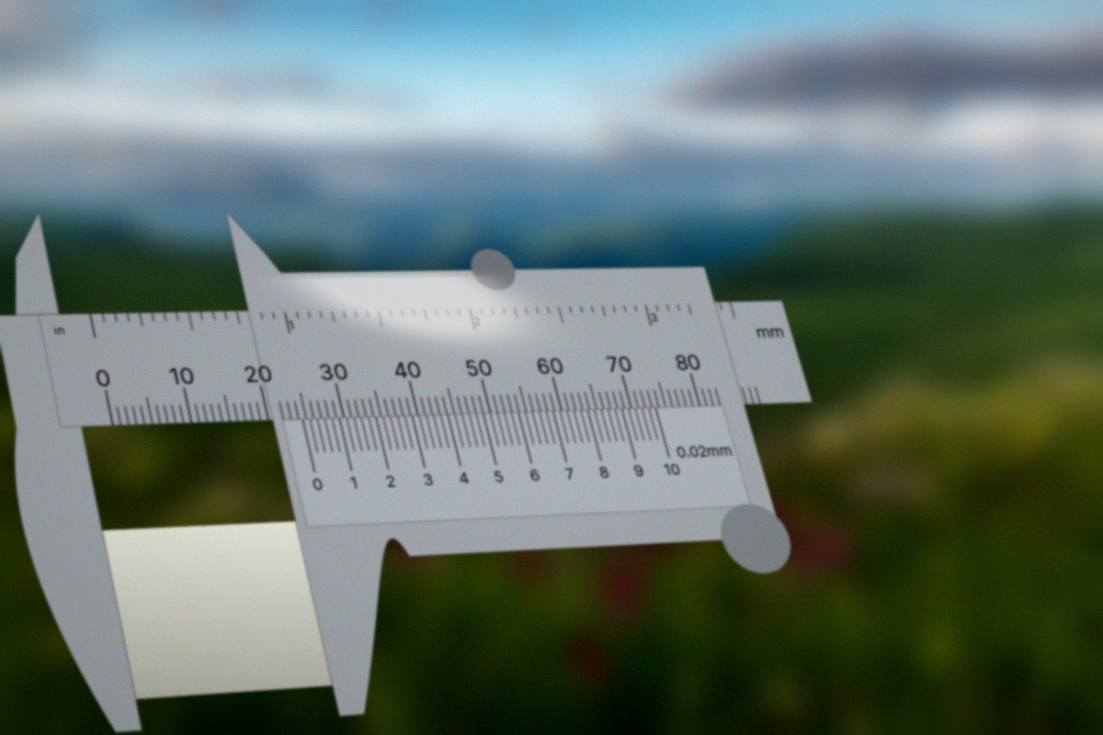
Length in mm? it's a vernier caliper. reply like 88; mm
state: 24.5; mm
